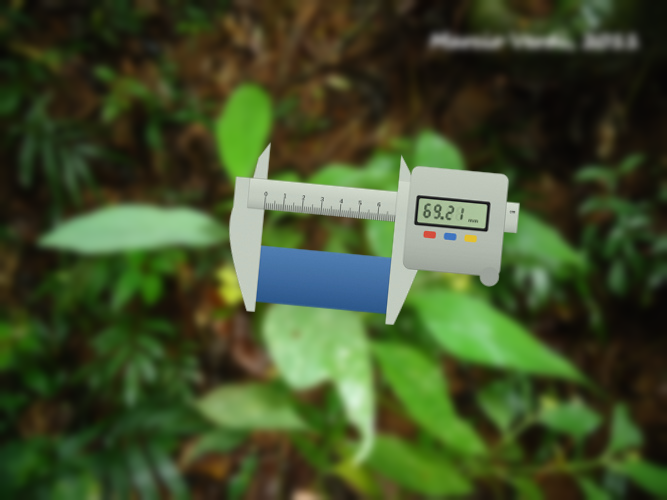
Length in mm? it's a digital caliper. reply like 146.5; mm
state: 69.21; mm
